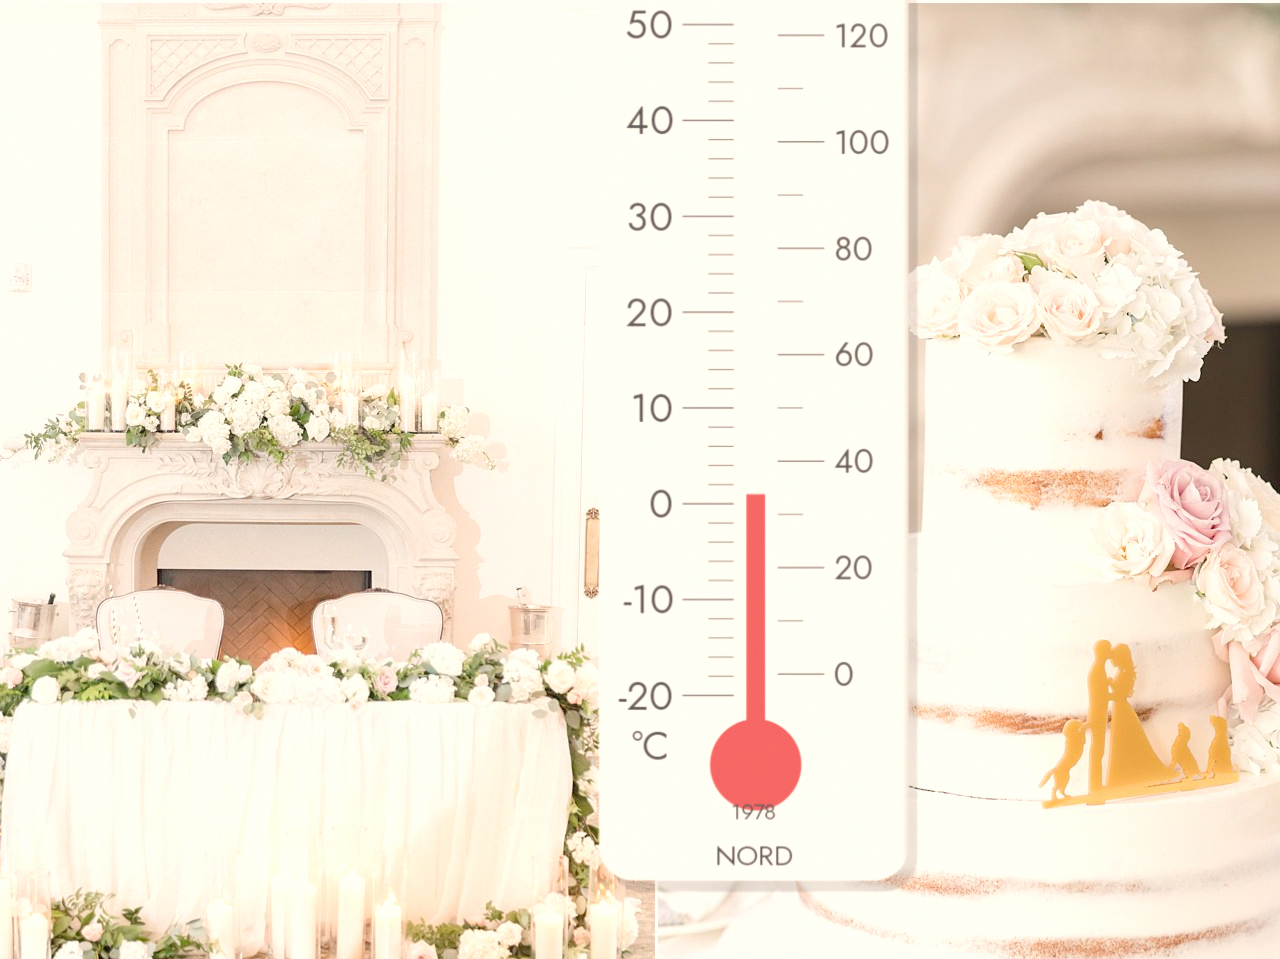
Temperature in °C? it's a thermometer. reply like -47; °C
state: 1; °C
